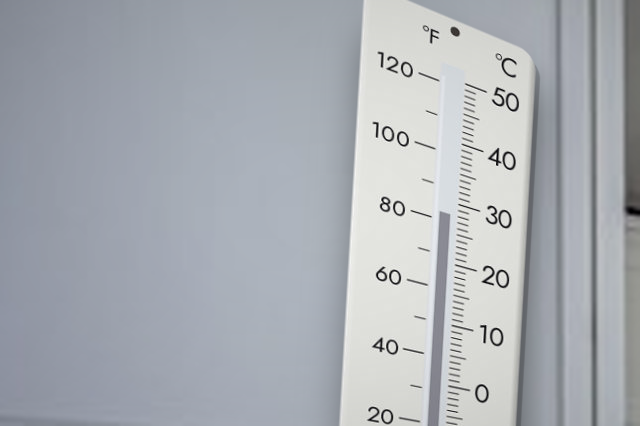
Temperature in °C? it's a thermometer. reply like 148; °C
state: 28; °C
